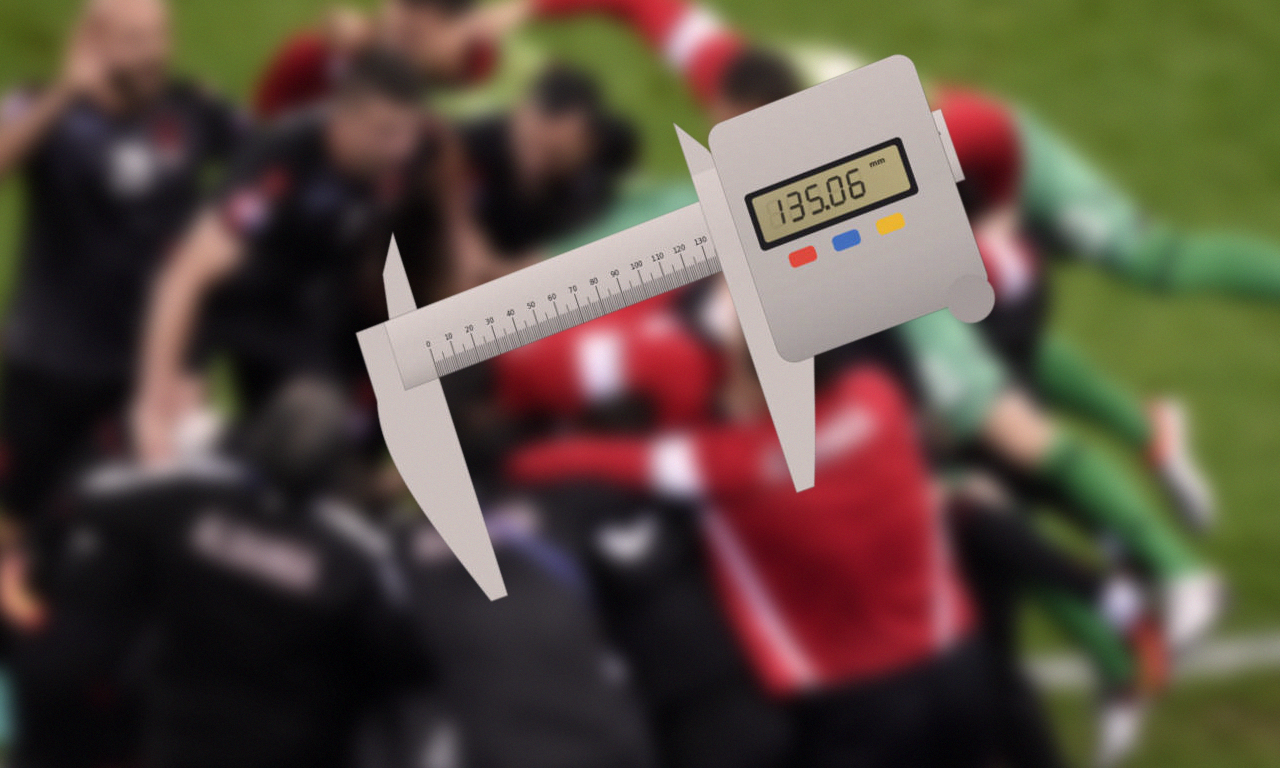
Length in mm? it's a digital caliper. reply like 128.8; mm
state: 135.06; mm
